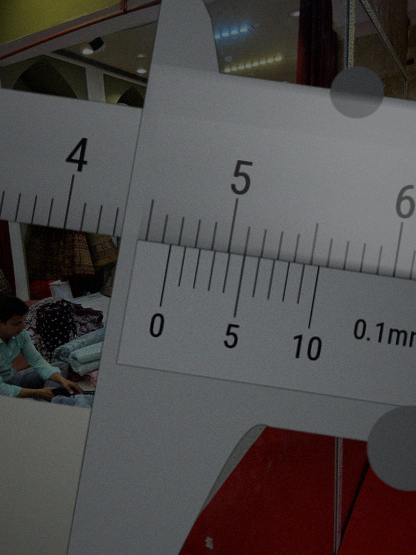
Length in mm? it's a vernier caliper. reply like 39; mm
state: 46.5; mm
